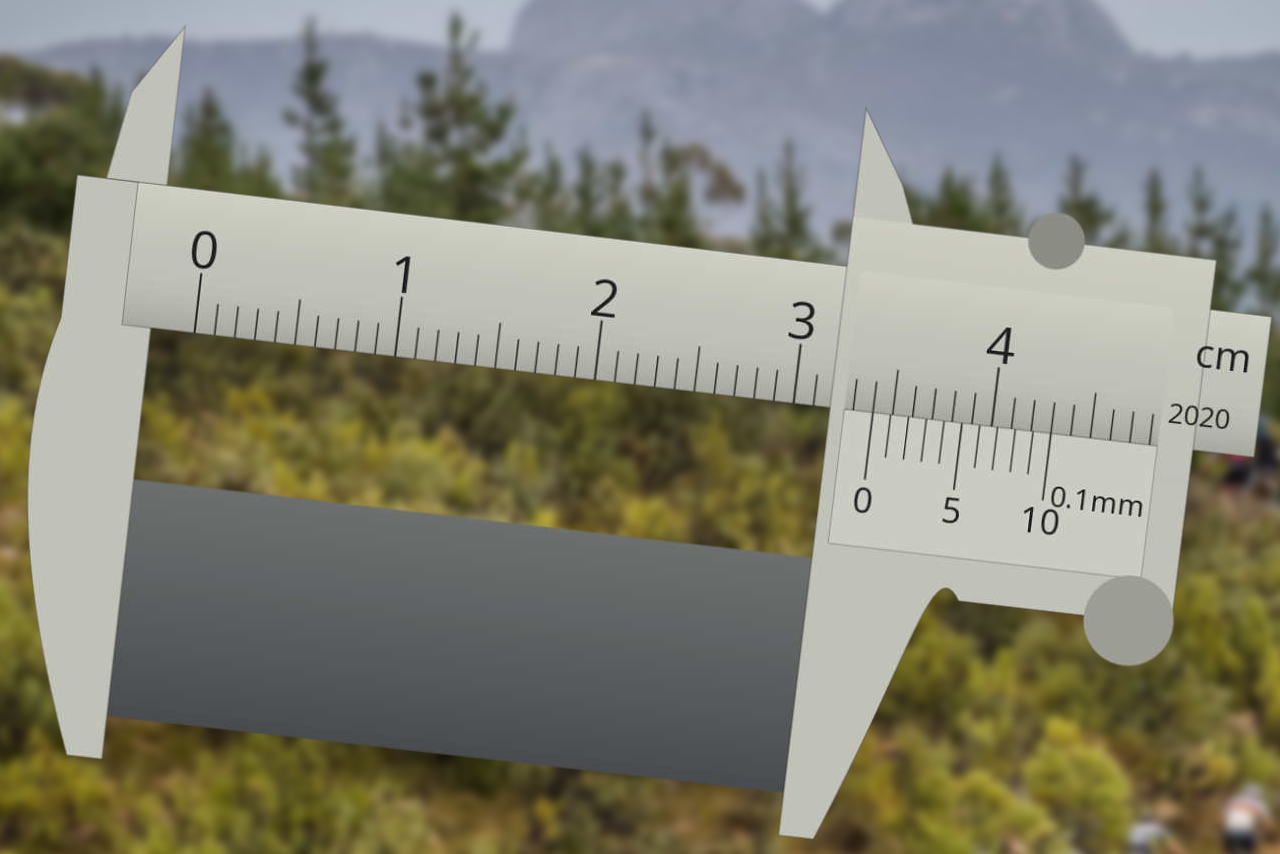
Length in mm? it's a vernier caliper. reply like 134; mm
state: 34.0; mm
